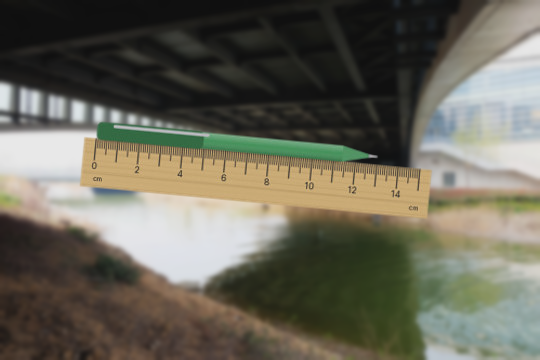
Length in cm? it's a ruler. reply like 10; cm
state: 13; cm
